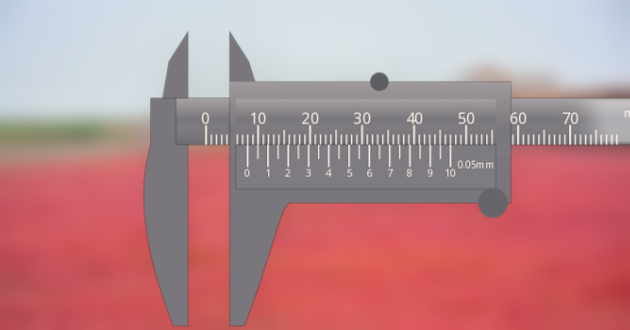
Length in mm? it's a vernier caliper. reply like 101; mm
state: 8.0; mm
